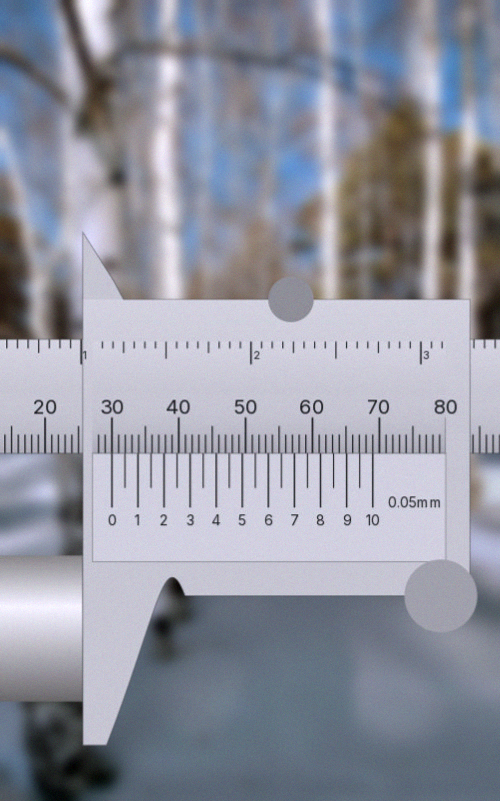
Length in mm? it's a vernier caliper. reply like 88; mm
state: 30.0; mm
